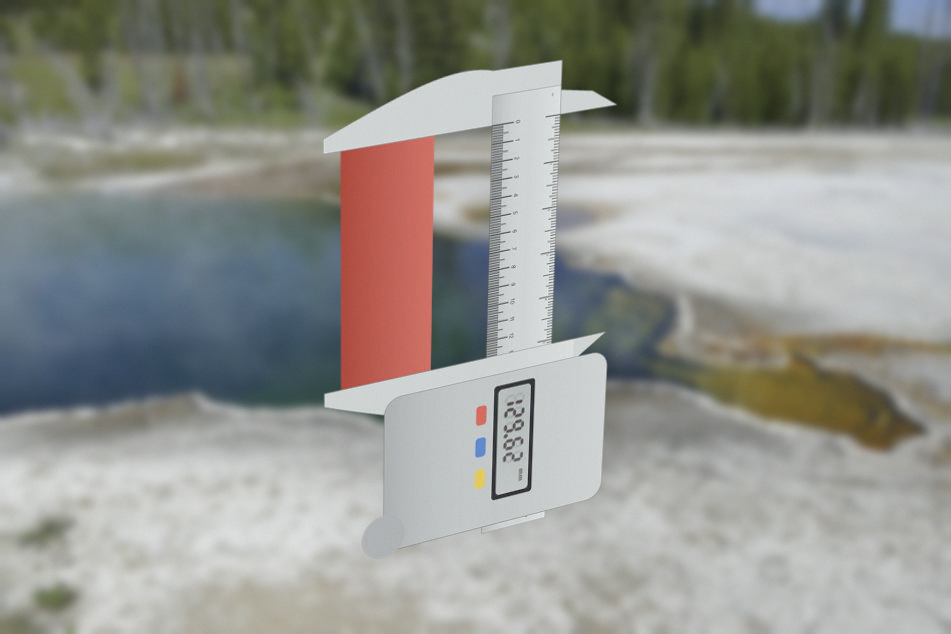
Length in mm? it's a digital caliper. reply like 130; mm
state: 129.62; mm
